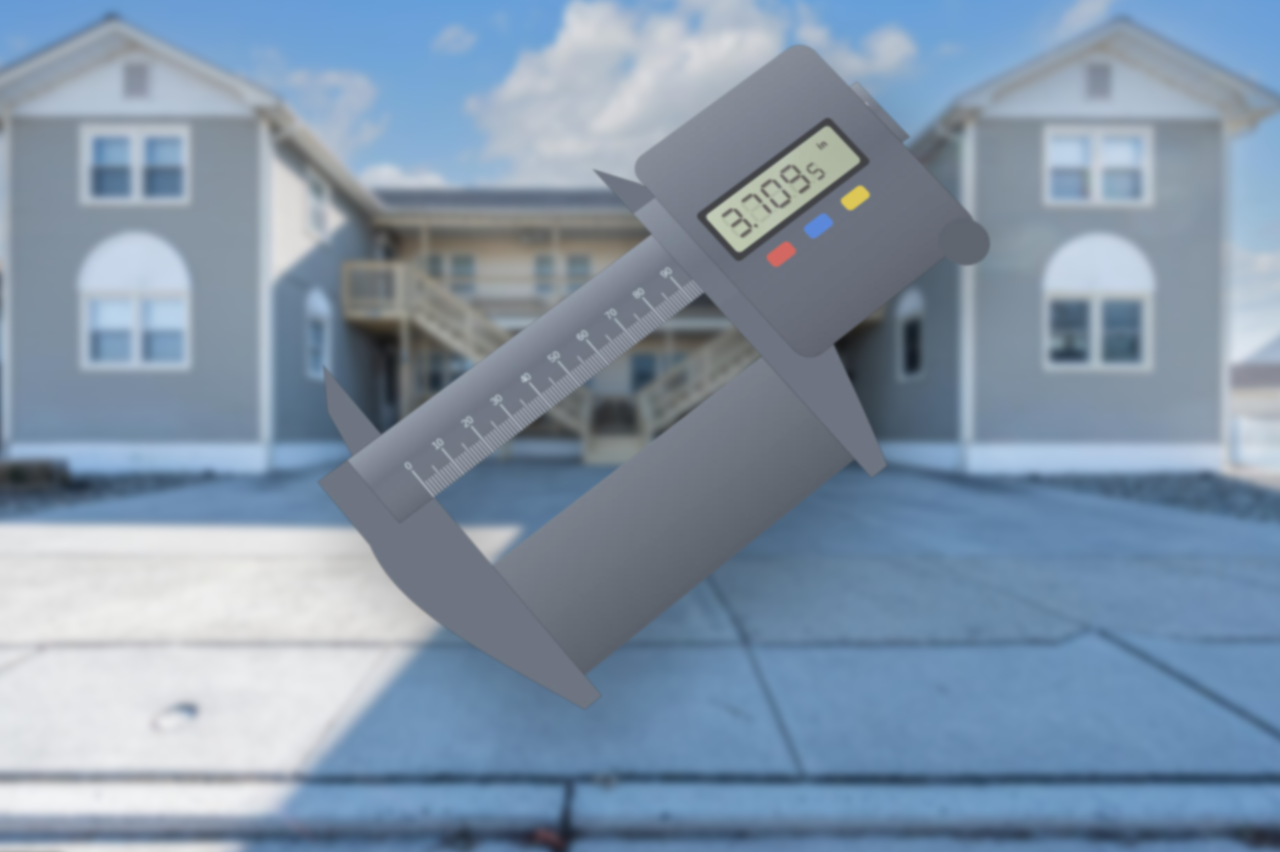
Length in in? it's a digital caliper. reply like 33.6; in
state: 3.7095; in
